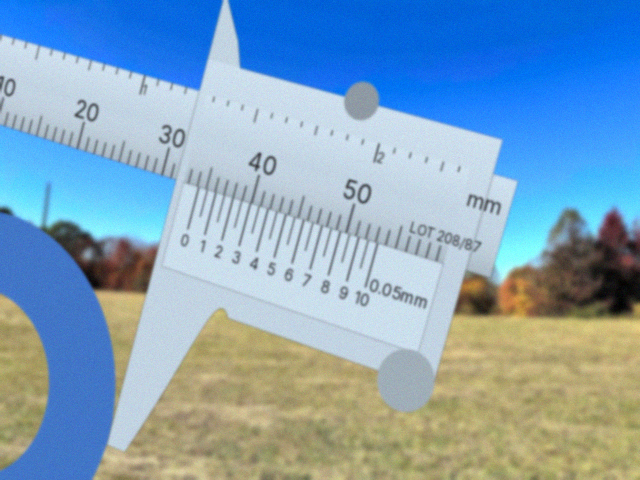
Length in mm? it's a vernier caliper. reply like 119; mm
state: 34.2; mm
